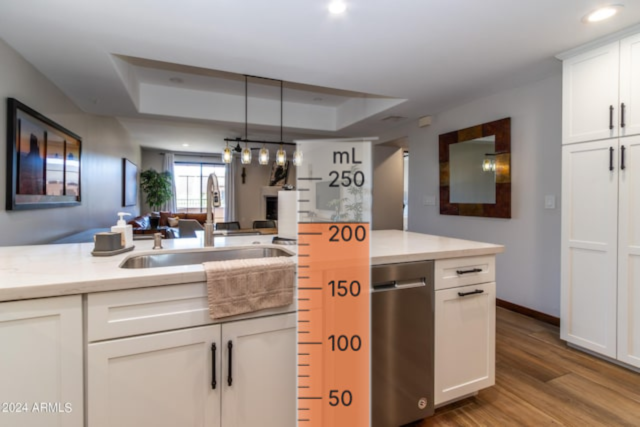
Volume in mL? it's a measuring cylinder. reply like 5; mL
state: 210; mL
